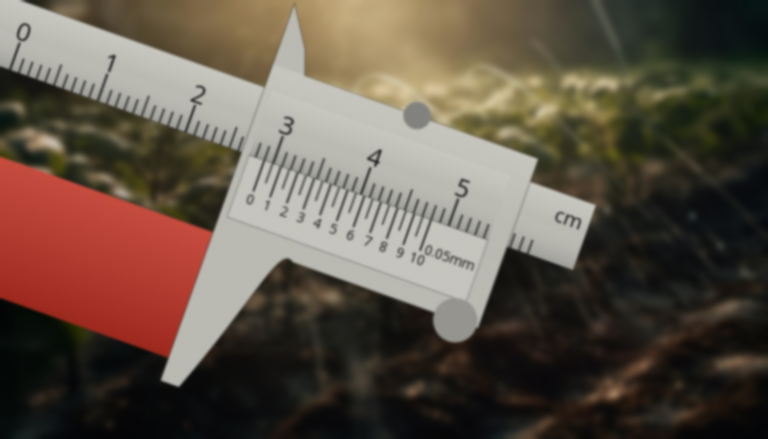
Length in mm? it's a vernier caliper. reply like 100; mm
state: 29.0; mm
